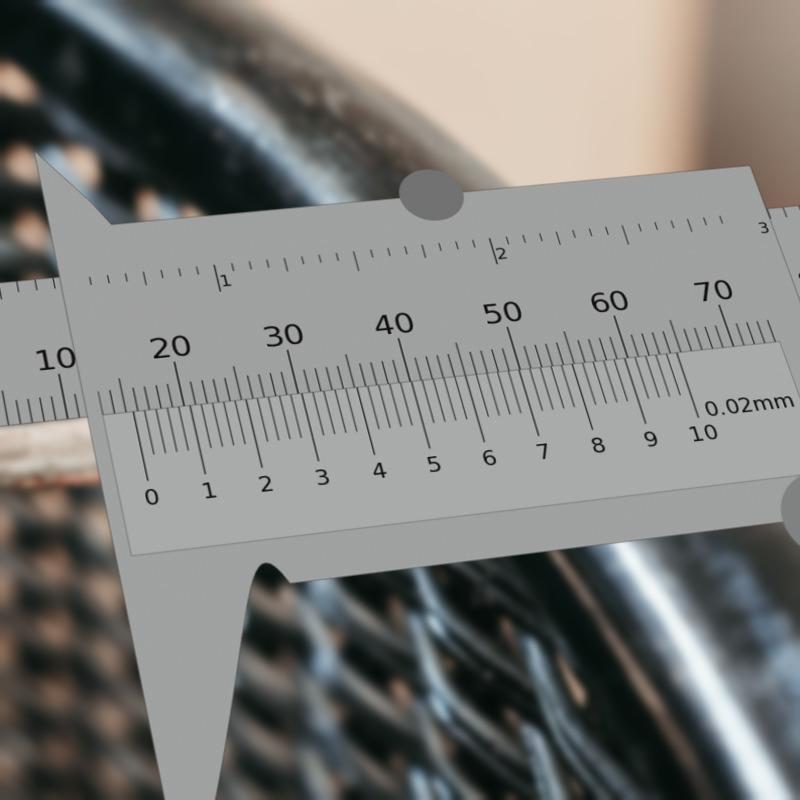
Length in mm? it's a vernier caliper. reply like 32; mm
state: 15.6; mm
